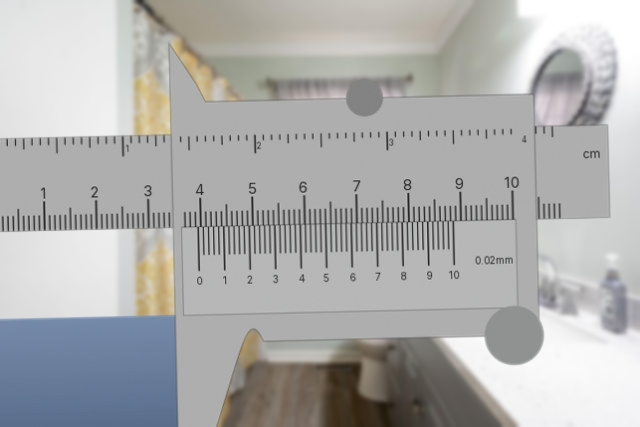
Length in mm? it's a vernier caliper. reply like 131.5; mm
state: 39.5; mm
